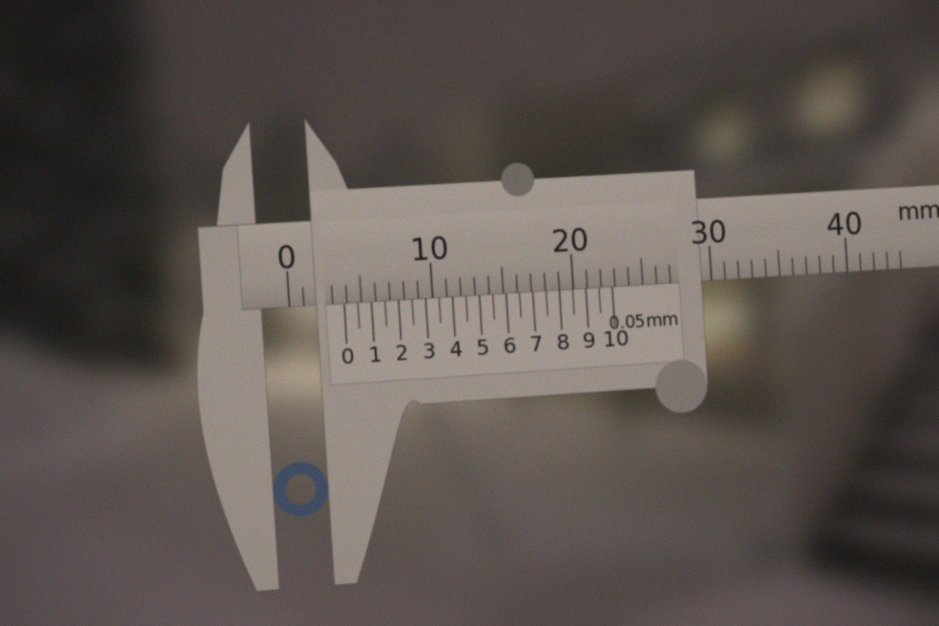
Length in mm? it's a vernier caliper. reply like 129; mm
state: 3.8; mm
